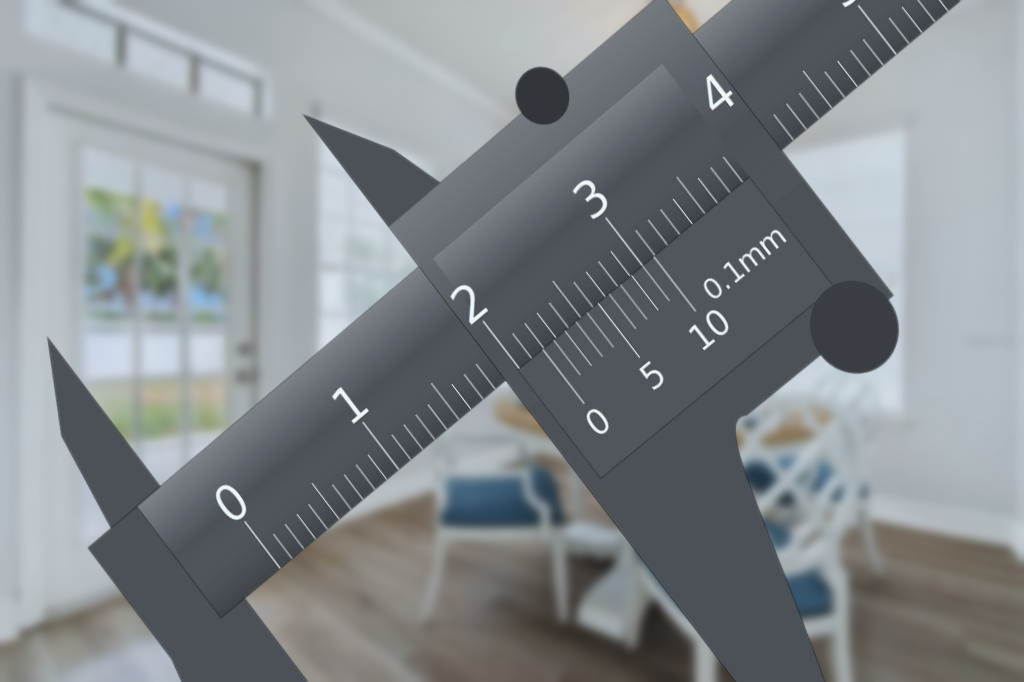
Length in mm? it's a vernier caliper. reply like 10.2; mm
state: 21.9; mm
